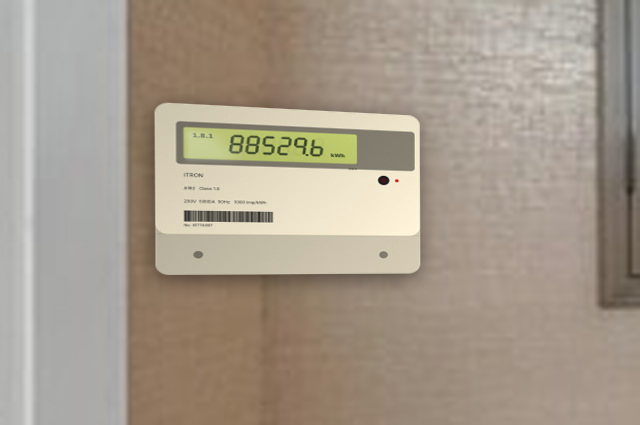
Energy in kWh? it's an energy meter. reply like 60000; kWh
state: 88529.6; kWh
